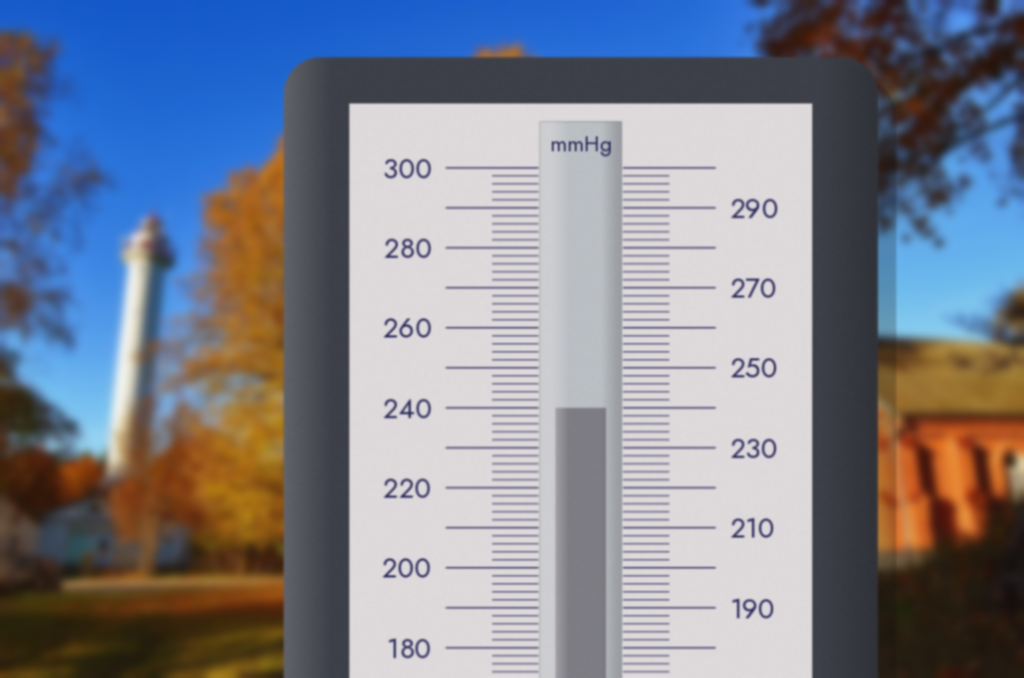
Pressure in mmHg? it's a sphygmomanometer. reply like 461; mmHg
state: 240; mmHg
